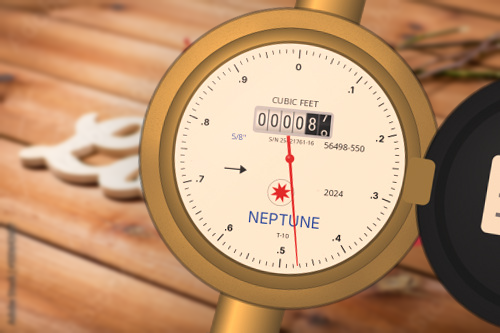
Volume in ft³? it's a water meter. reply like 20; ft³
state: 87.47; ft³
